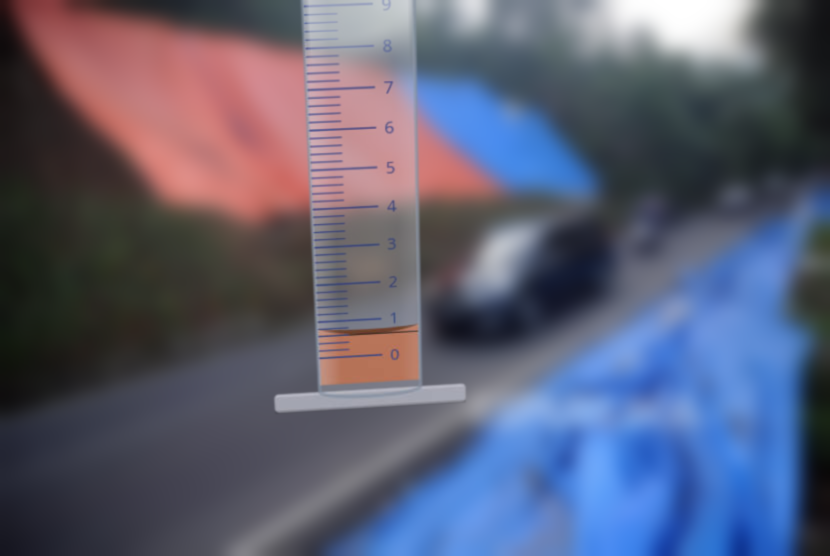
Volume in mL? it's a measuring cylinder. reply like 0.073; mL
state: 0.6; mL
